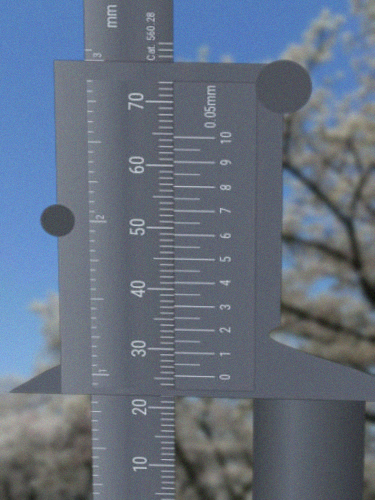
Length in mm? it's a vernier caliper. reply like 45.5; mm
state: 25.5; mm
